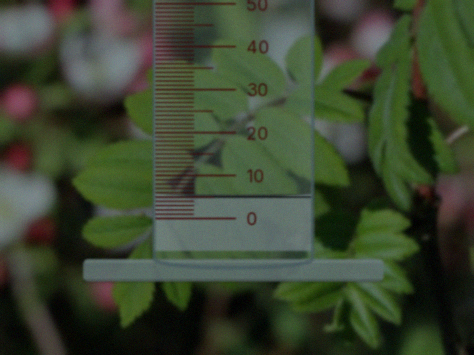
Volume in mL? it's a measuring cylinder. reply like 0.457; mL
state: 5; mL
